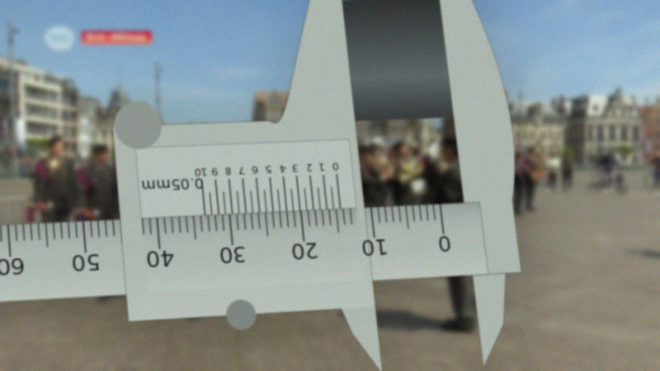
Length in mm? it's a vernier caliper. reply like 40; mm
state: 14.4; mm
